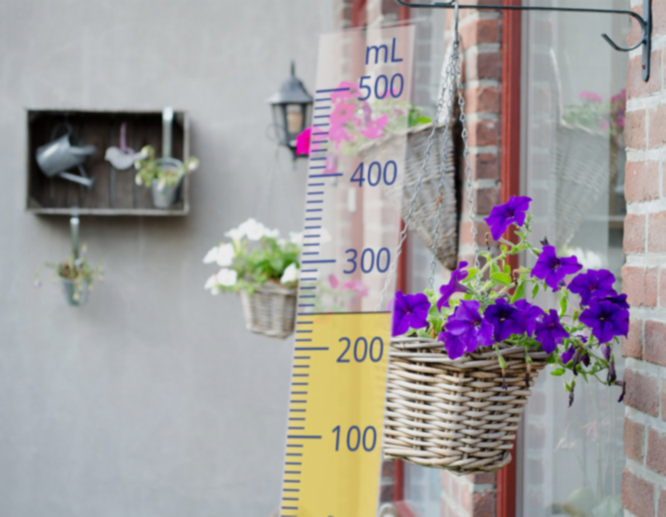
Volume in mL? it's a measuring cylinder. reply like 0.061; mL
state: 240; mL
